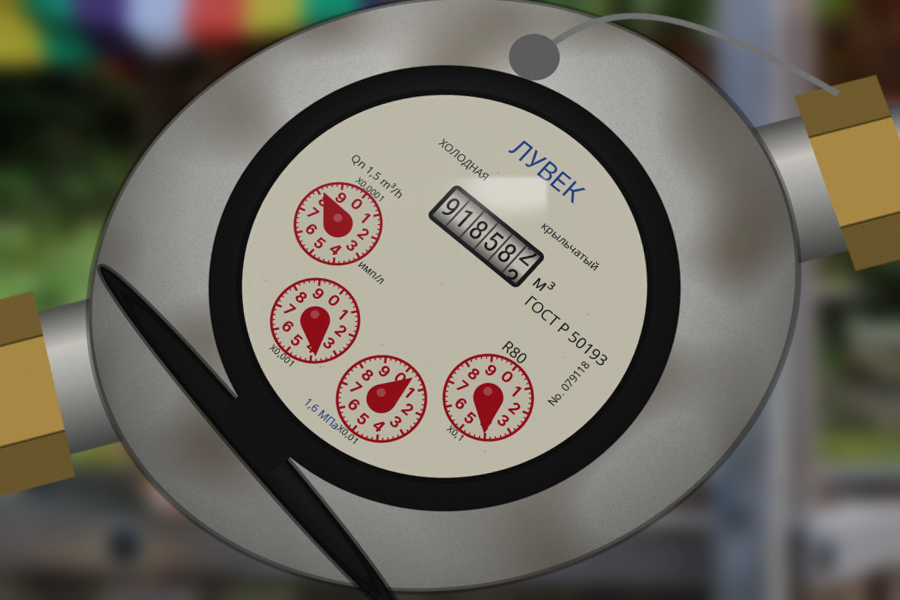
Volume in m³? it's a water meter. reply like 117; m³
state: 918582.4038; m³
